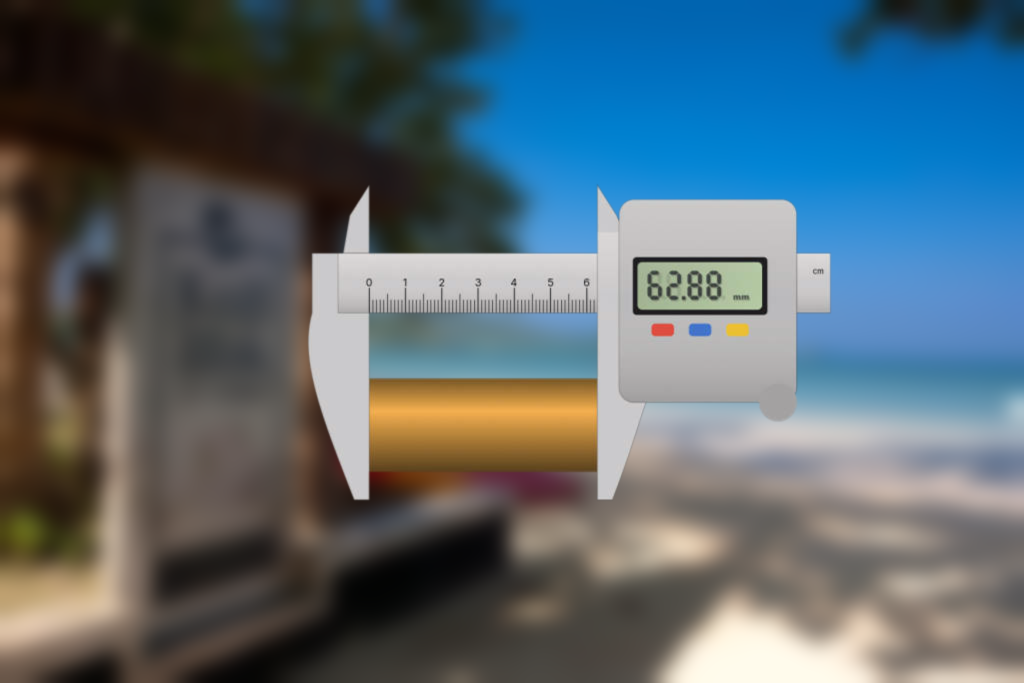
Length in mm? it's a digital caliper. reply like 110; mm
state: 62.88; mm
